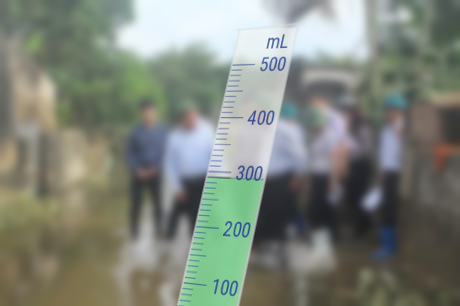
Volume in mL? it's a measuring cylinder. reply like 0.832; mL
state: 290; mL
